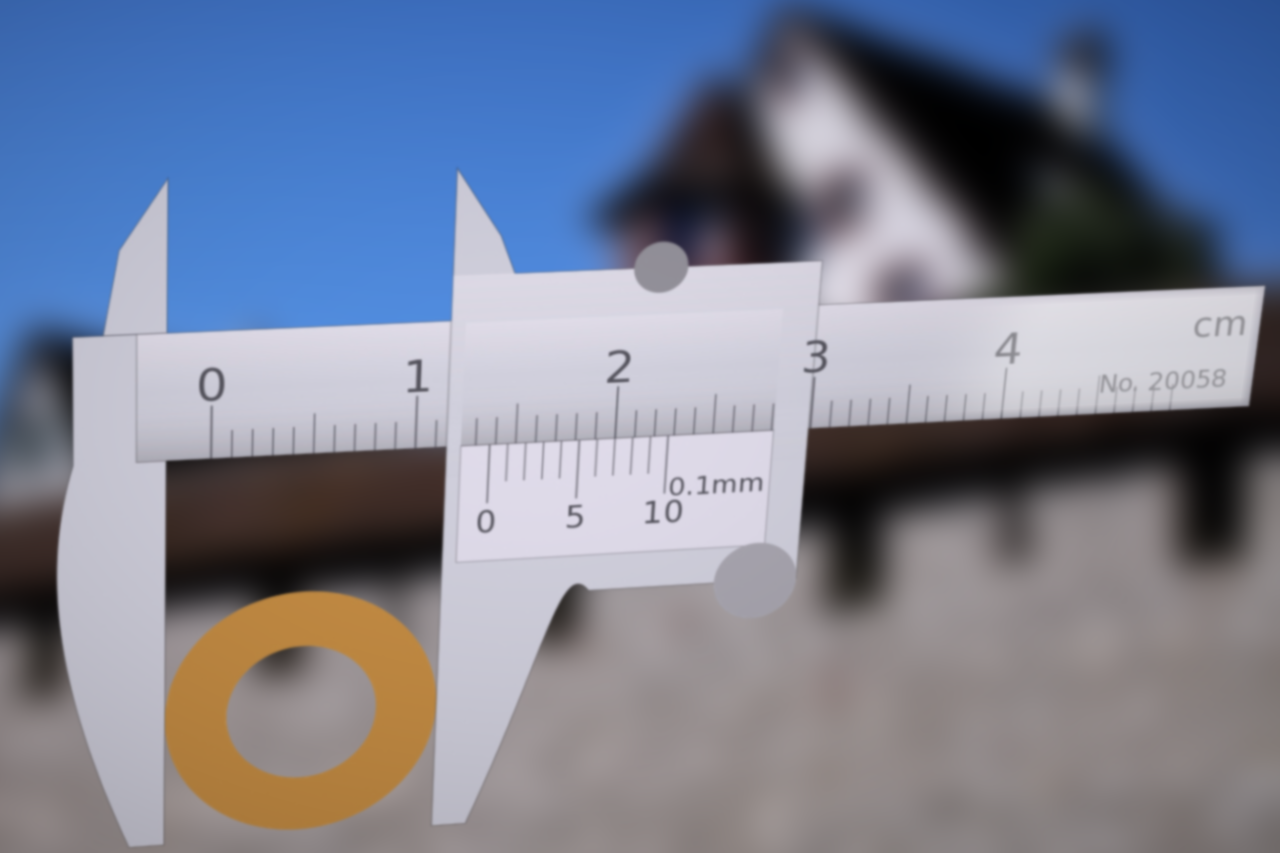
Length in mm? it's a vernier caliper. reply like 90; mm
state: 13.7; mm
